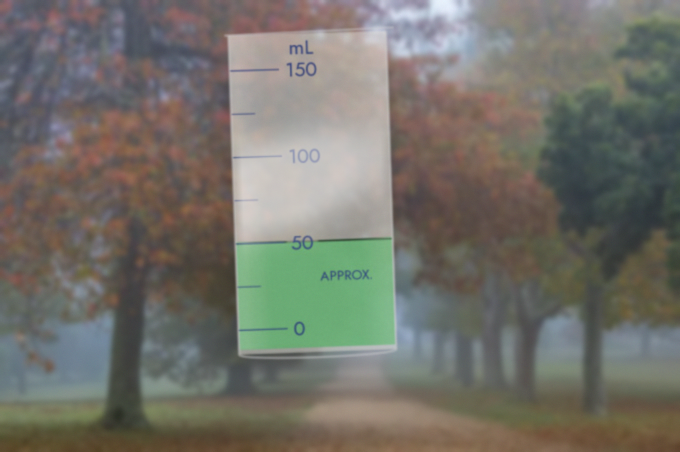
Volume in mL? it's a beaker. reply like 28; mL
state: 50; mL
